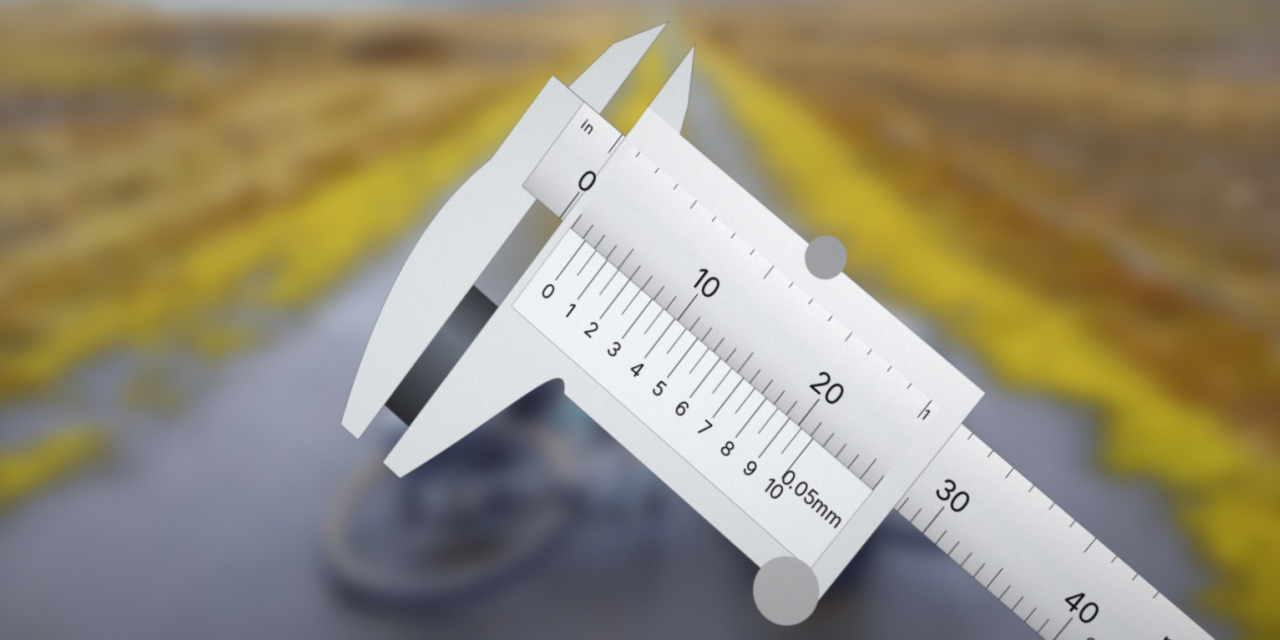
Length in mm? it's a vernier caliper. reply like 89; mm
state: 2.2; mm
